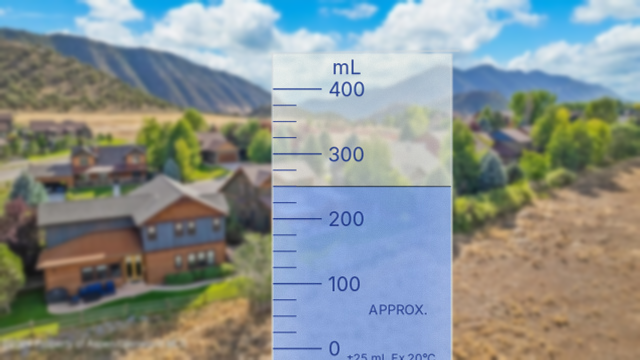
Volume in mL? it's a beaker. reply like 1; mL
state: 250; mL
